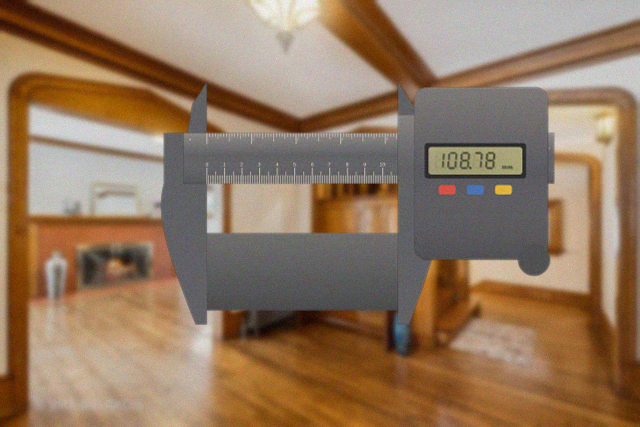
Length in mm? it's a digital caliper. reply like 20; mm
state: 108.78; mm
